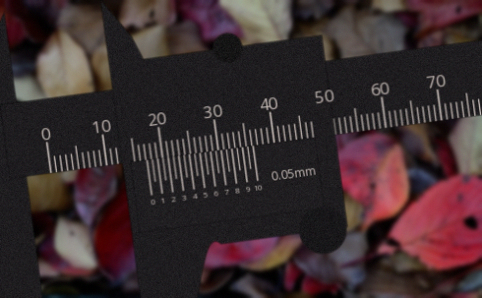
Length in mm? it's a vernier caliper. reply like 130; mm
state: 17.2; mm
